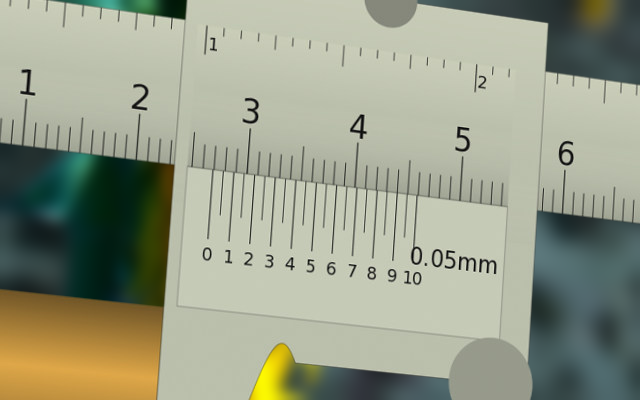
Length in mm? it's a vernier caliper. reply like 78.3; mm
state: 26.9; mm
